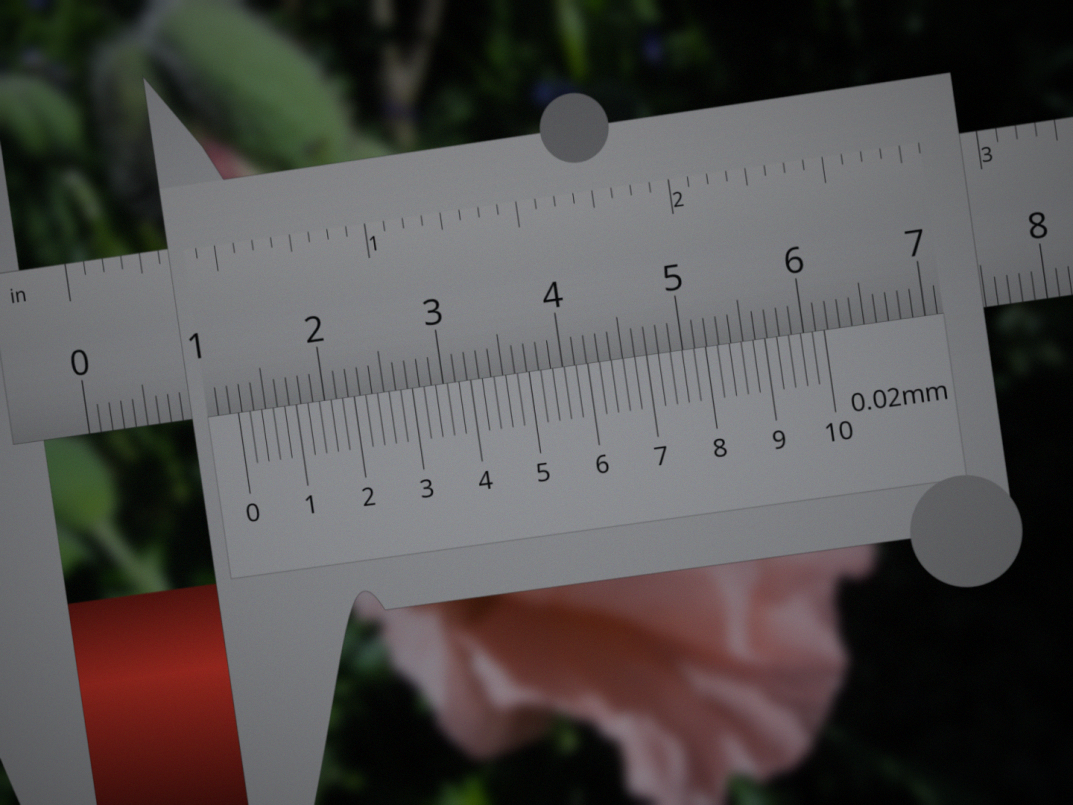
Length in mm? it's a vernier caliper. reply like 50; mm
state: 12.7; mm
